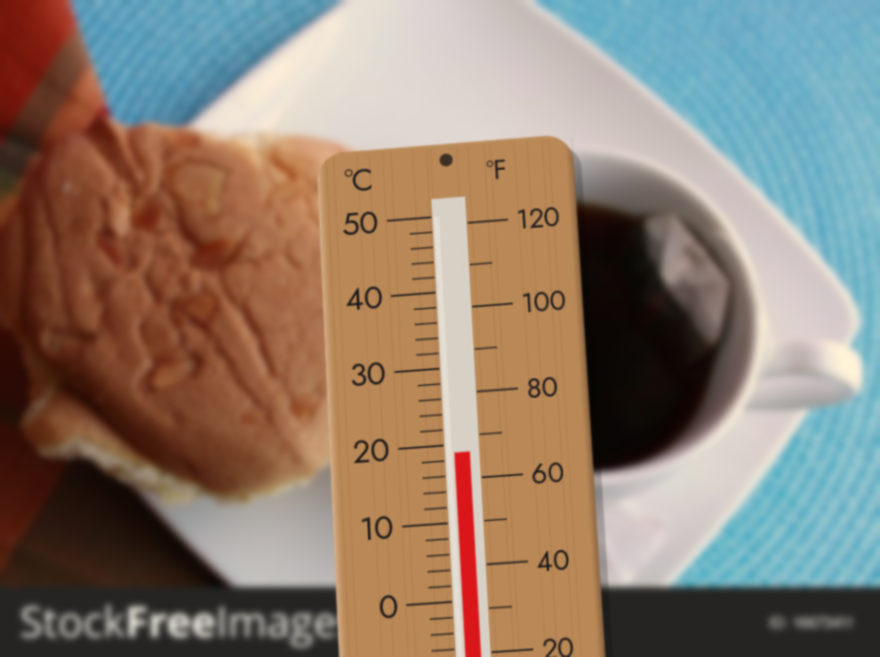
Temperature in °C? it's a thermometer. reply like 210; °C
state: 19; °C
